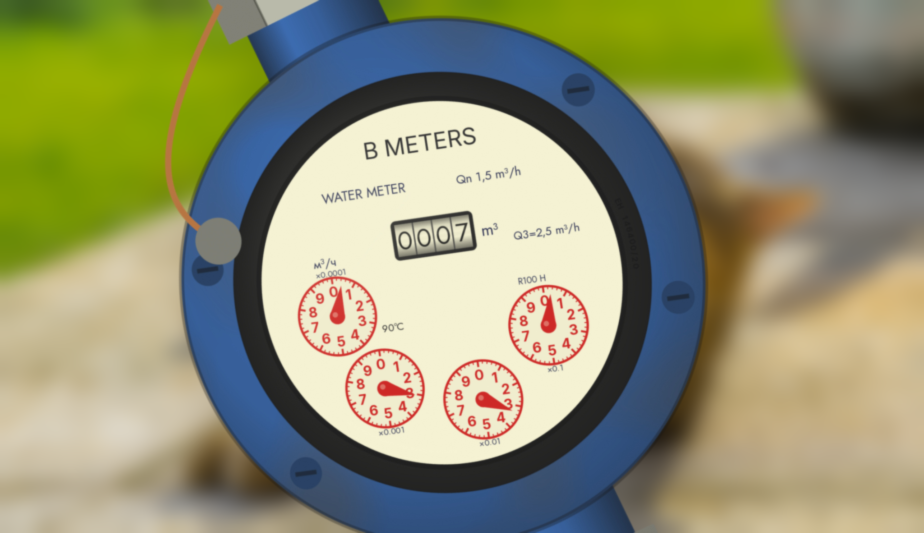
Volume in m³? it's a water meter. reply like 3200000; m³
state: 7.0330; m³
